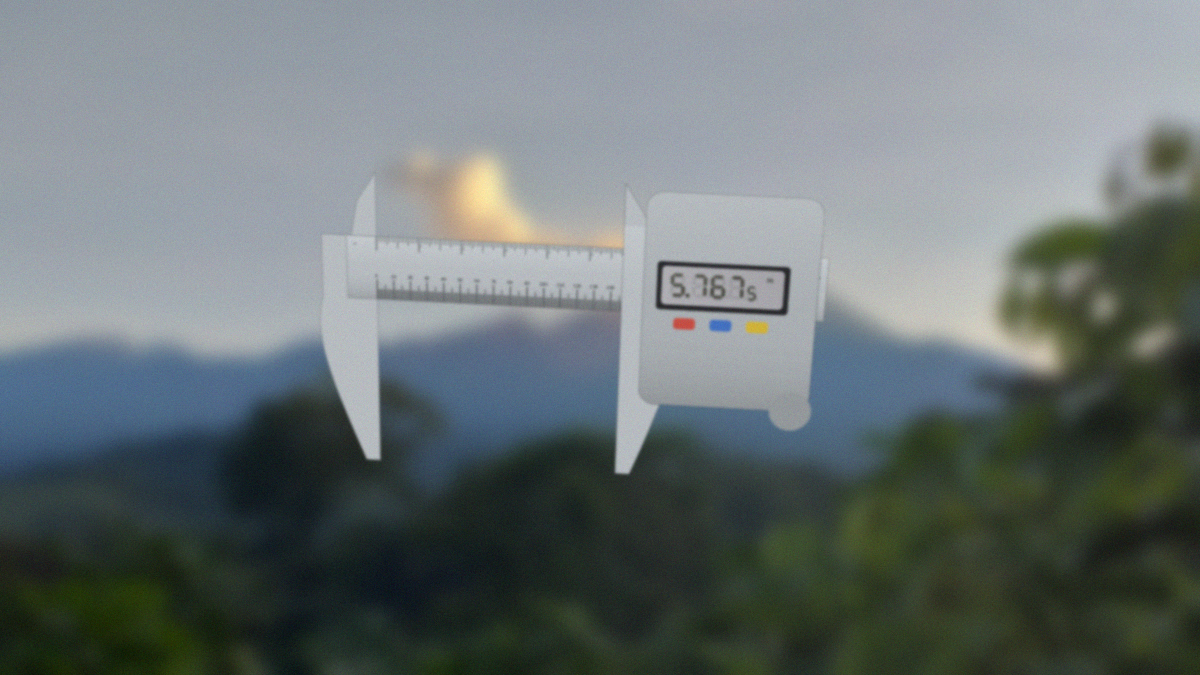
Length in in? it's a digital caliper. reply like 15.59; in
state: 5.7675; in
